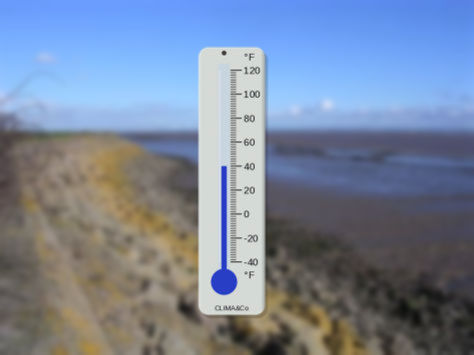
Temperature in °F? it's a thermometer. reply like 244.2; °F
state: 40; °F
